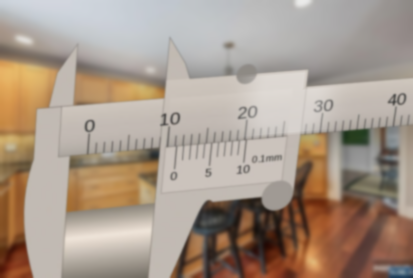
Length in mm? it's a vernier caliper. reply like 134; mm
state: 11.2; mm
